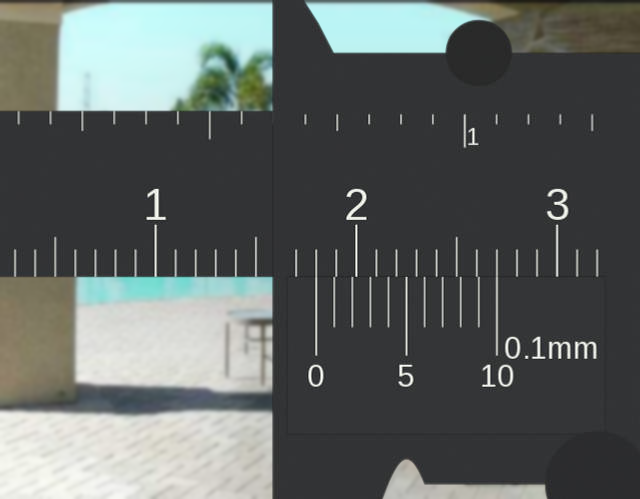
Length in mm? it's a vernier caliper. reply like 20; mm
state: 18.0; mm
